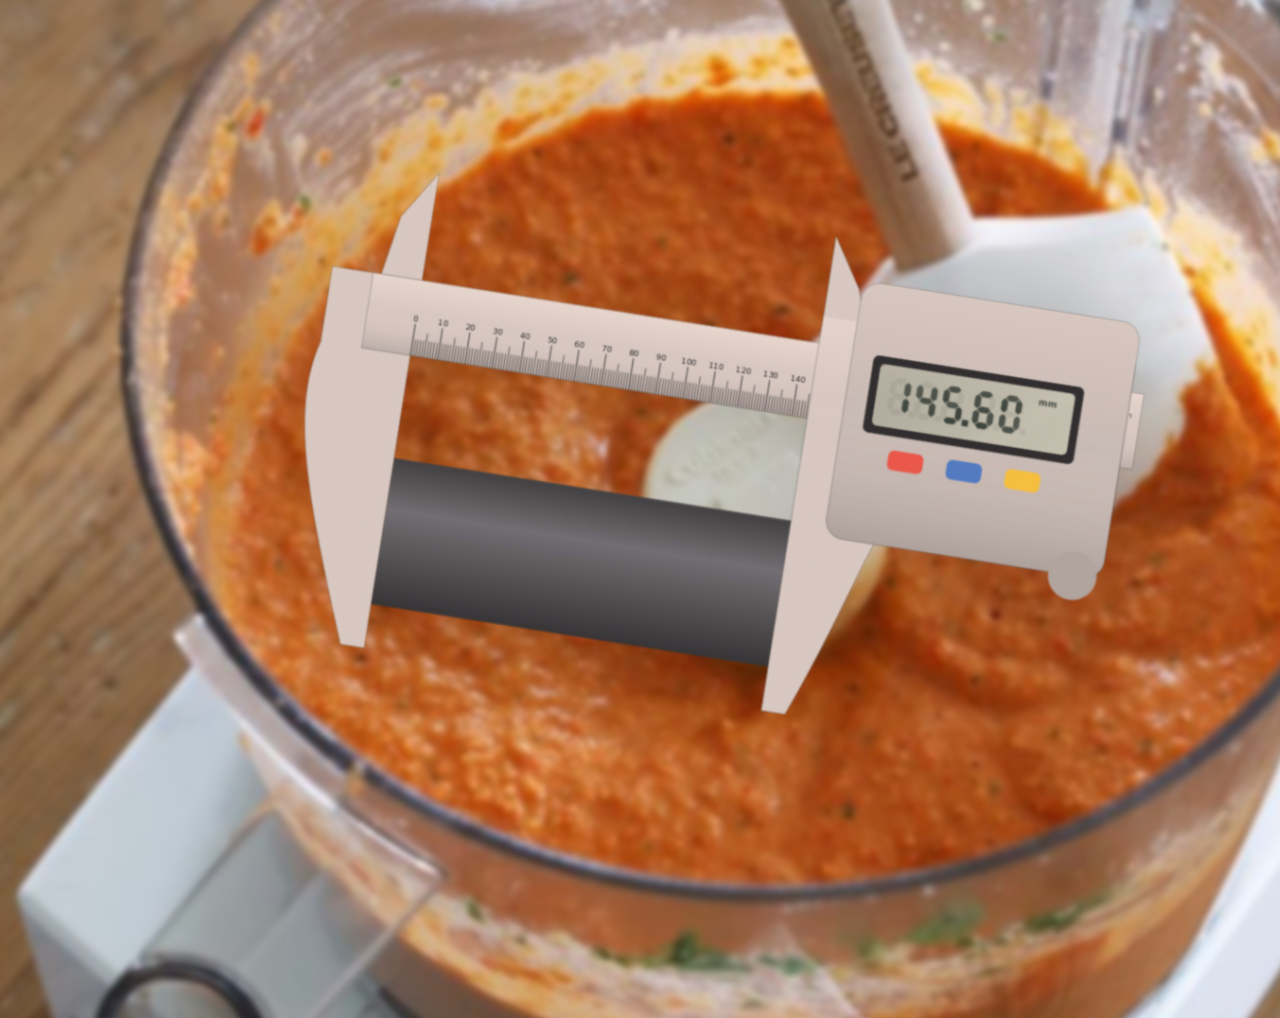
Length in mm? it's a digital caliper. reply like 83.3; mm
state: 145.60; mm
